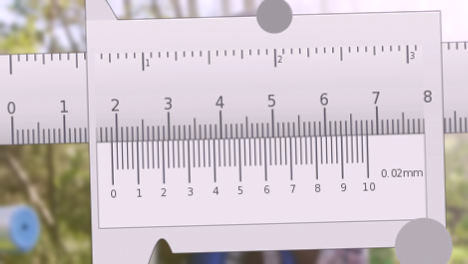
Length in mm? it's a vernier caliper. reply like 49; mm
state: 19.0; mm
